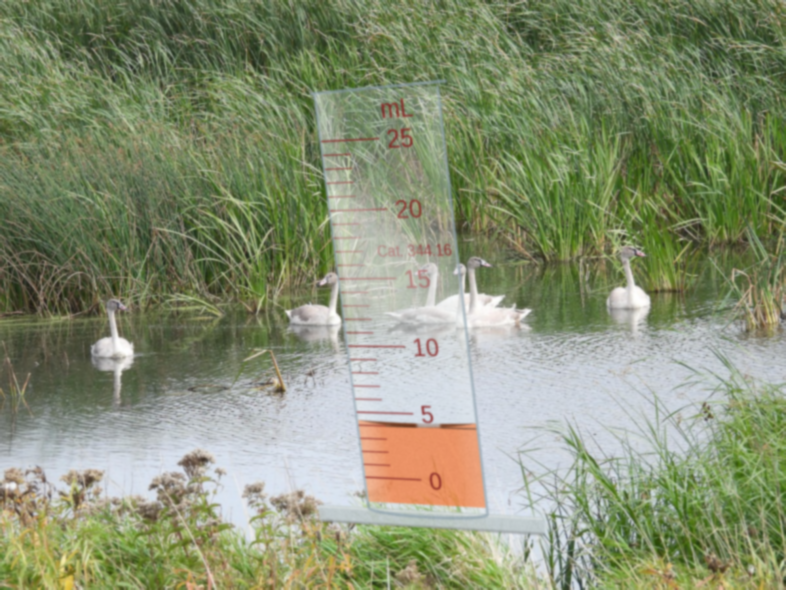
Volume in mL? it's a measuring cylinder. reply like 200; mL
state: 4; mL
